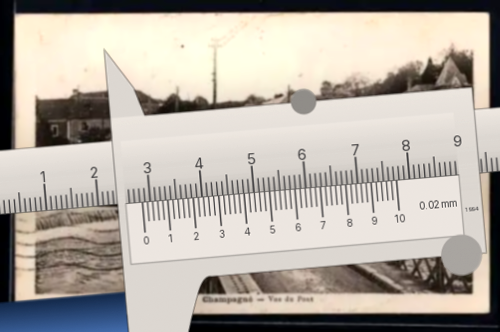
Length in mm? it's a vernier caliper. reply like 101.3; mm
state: 28.5; mm
